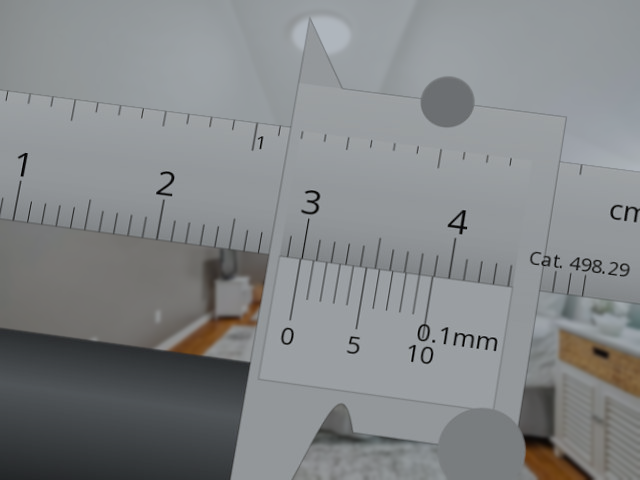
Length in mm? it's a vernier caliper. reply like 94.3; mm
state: 29.9; mm
